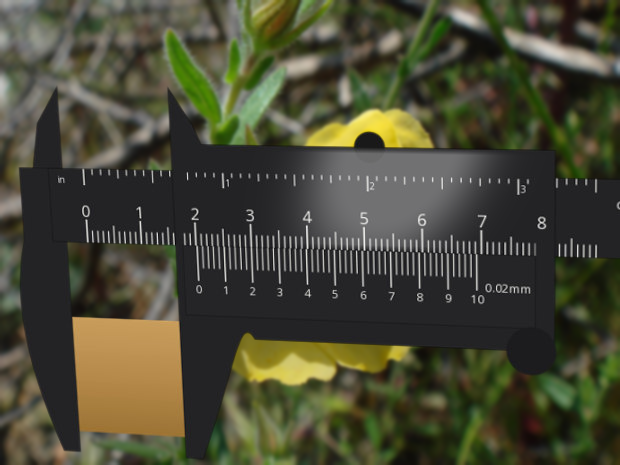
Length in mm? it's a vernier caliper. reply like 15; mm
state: 20.2; mm
